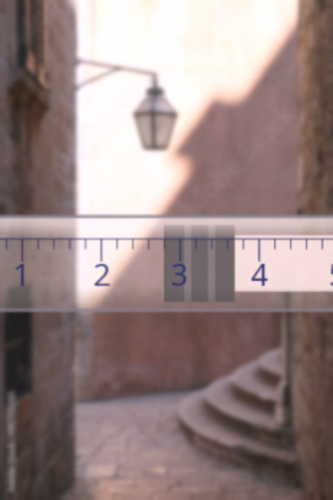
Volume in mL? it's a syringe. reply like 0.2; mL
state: 2.8; mL
